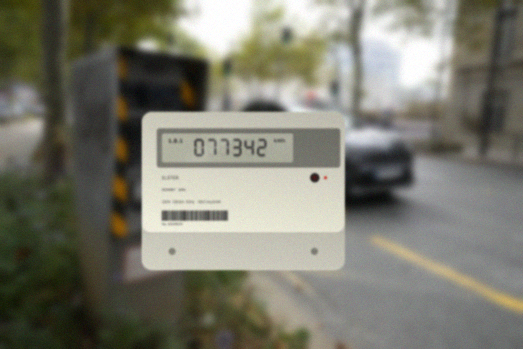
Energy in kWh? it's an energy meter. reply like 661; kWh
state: 77342; kWh
